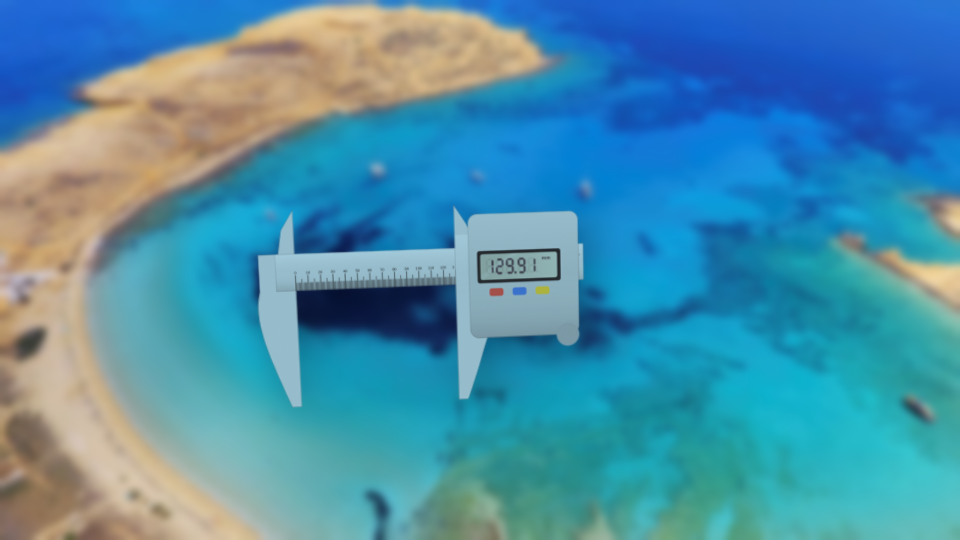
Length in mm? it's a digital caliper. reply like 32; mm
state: 129.91; mm
